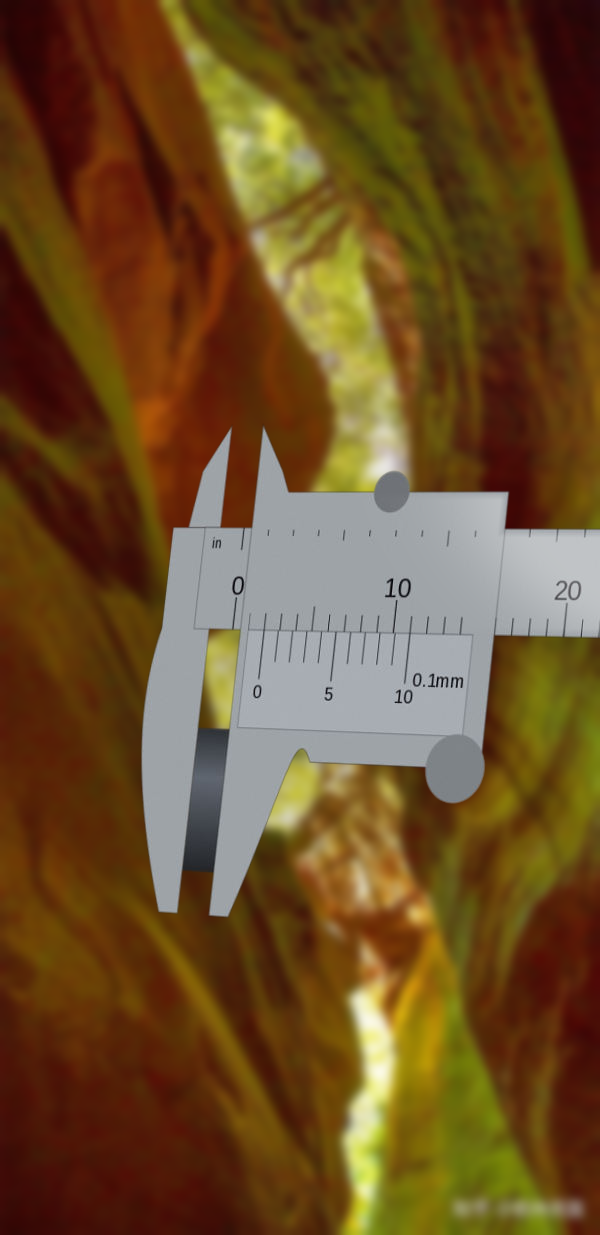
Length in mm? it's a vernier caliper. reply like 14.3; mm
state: 2.0; mm
